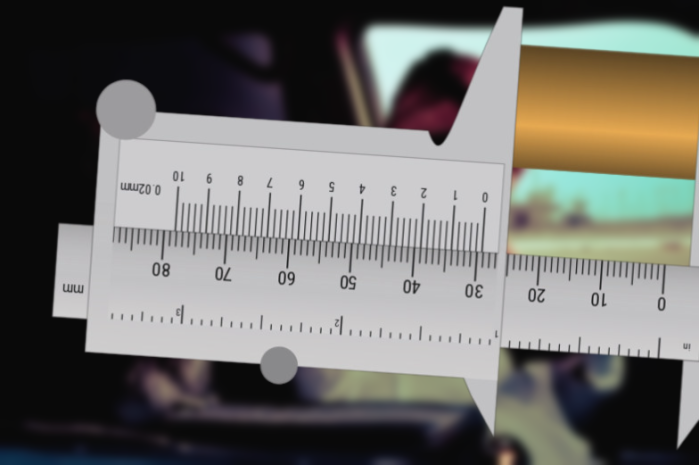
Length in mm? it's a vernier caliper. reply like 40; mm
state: 29.2; mm
